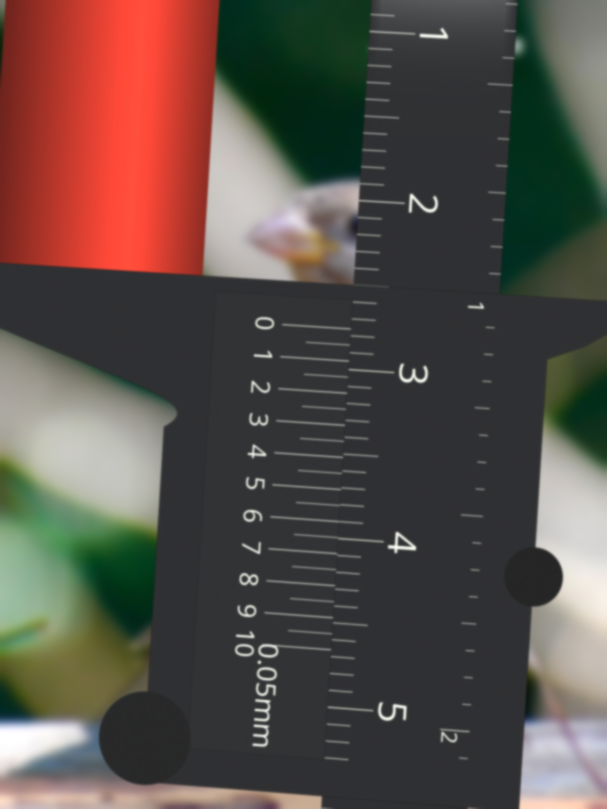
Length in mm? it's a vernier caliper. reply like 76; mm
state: 27.6; mm
